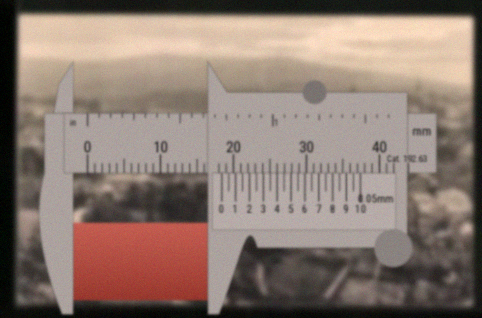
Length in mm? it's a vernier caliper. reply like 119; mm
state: 18.4; mm
